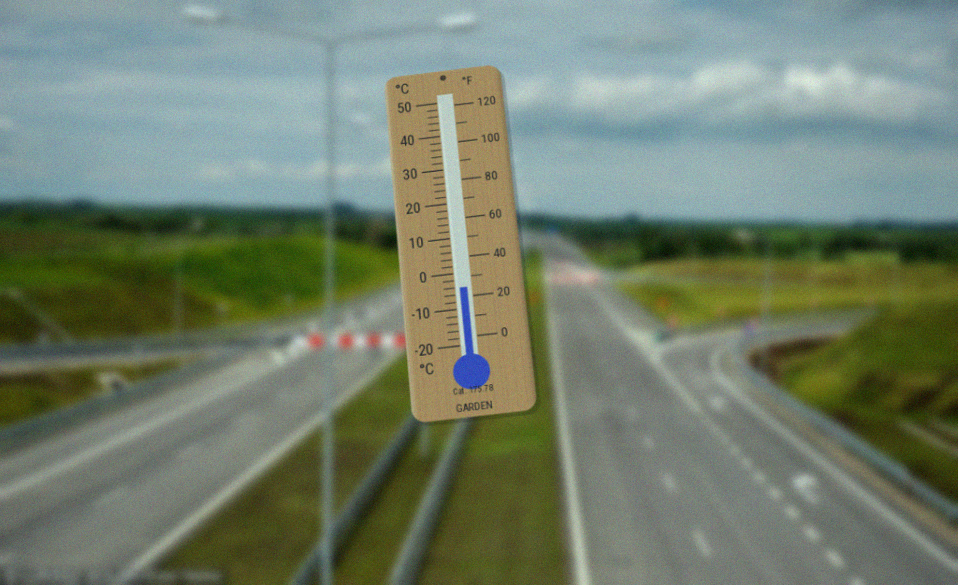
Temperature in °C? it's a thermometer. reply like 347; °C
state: -4; °C
